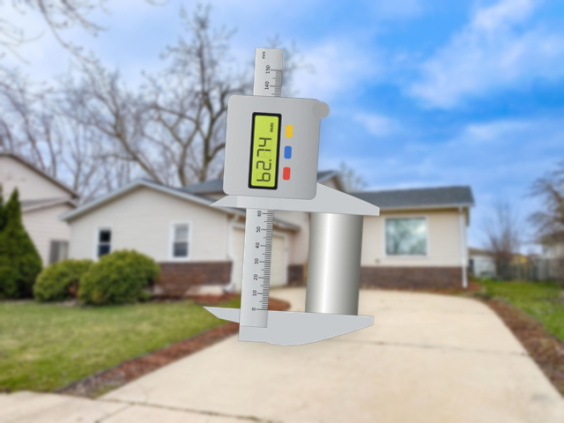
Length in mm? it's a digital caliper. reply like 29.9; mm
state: 62.74; mm
